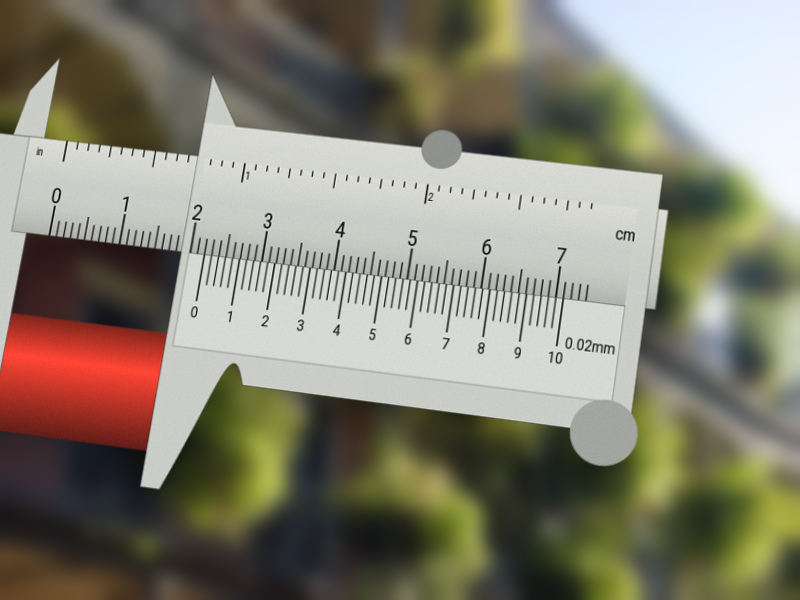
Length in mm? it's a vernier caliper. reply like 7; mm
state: 22.0; mm
